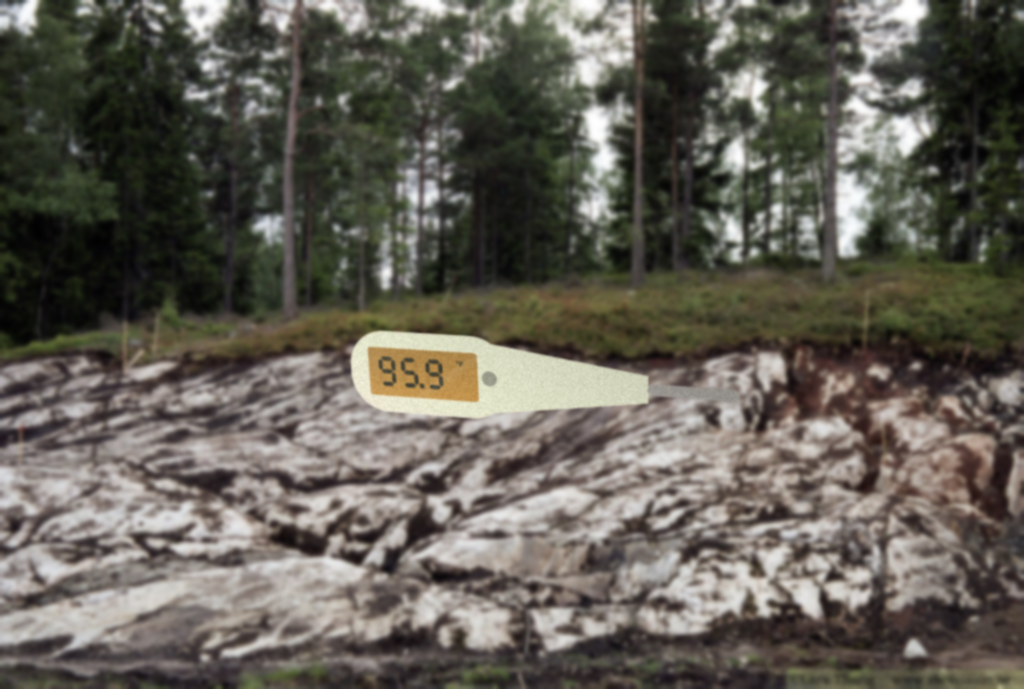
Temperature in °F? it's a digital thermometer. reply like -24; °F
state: 95.9; °F
